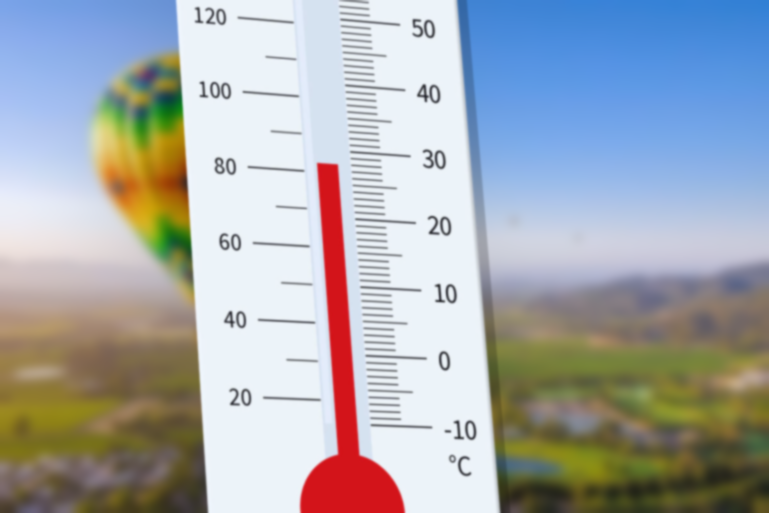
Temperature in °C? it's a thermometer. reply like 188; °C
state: 28; °C
